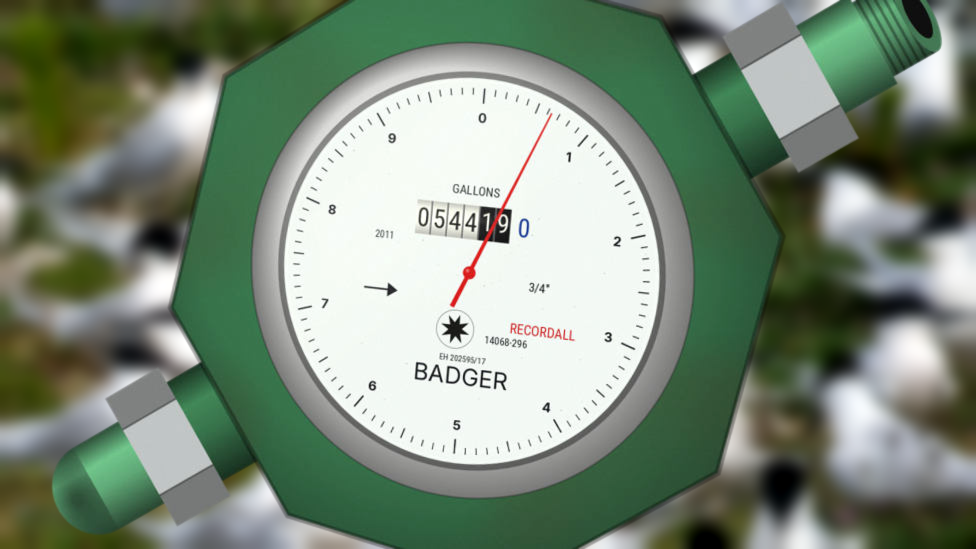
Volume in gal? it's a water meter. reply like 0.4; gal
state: 544190.6; gal
